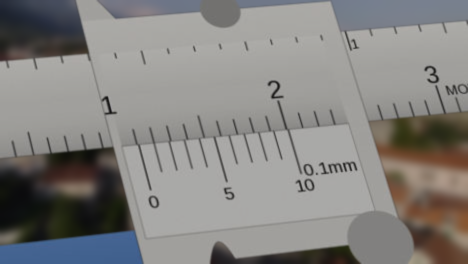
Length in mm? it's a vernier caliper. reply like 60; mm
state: 11.1; mm
